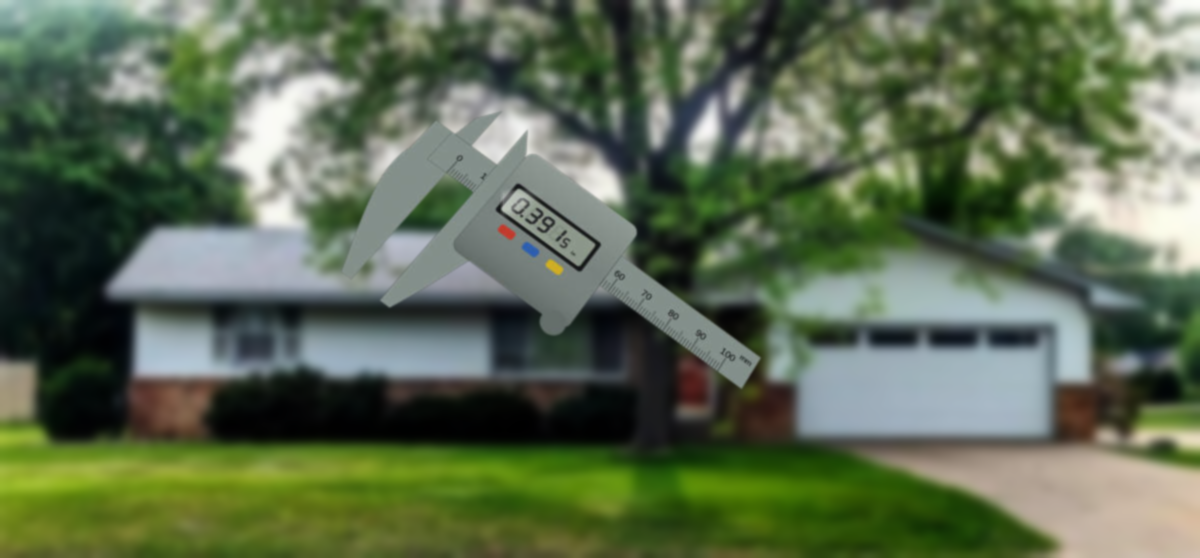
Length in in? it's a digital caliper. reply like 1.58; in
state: 0.3915; in
